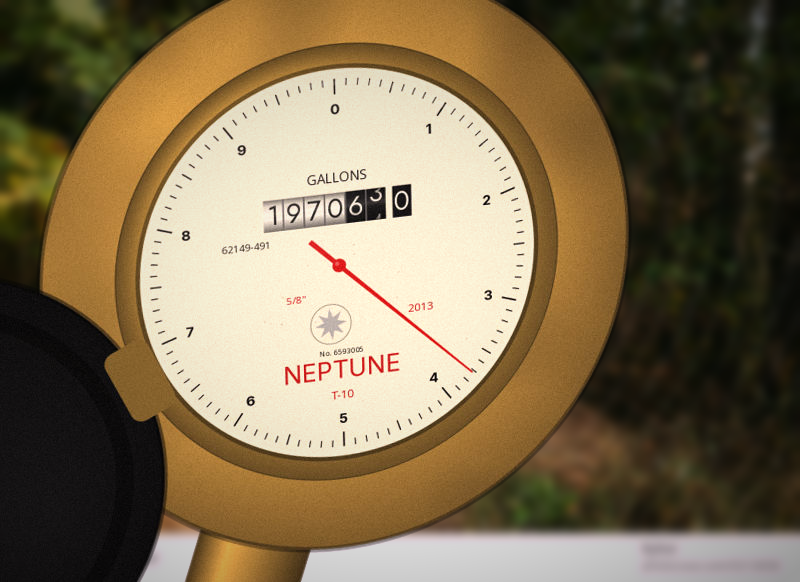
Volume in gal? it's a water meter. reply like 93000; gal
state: 1970633.7; gal
